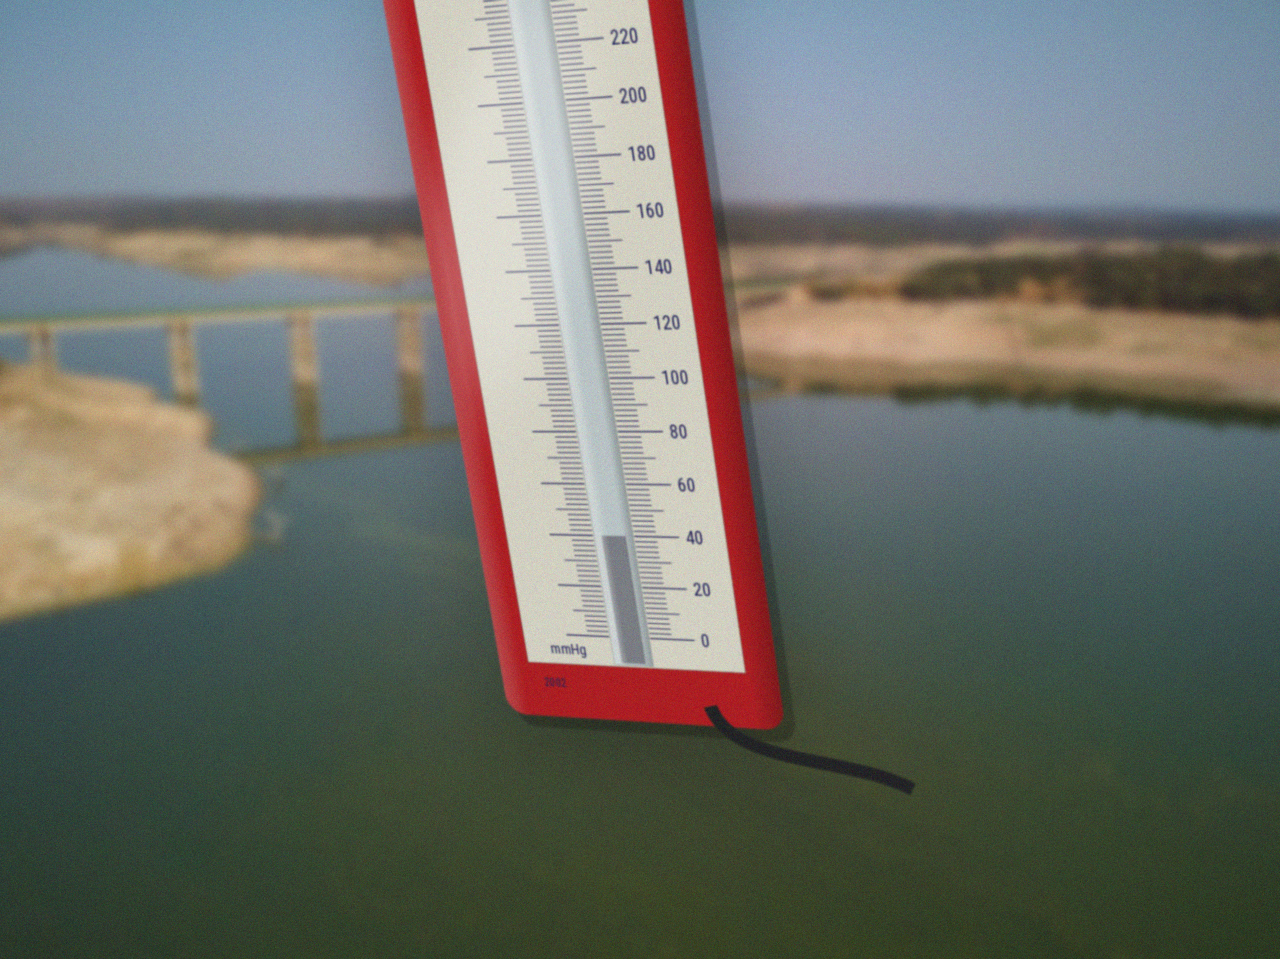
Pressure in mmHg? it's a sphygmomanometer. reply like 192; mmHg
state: 40; mmHg
